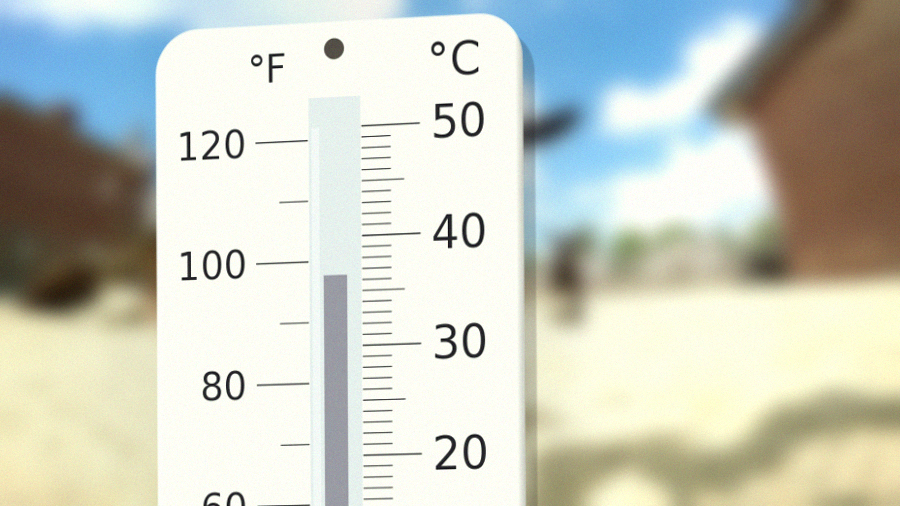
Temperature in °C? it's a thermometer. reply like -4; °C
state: 36.5; °C
